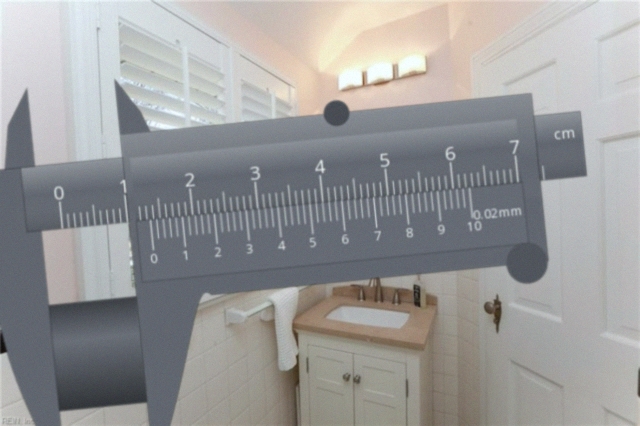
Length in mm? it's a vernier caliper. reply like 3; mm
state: 13.5; mm
